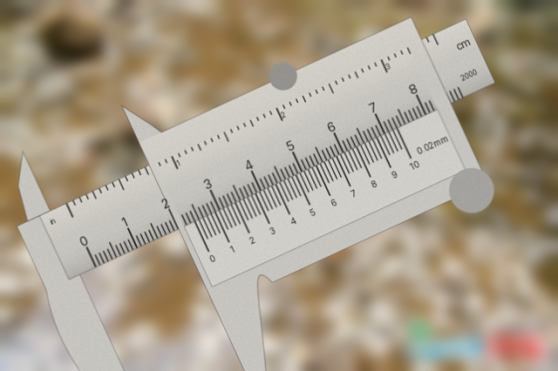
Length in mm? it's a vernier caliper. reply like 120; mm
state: 24.0; mm
